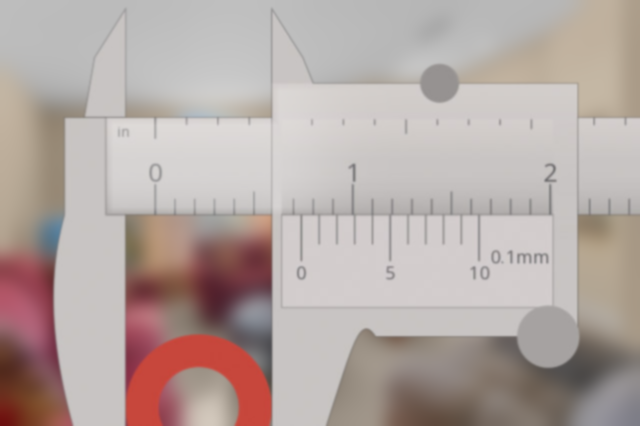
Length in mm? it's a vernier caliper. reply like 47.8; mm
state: 7.4; mm
